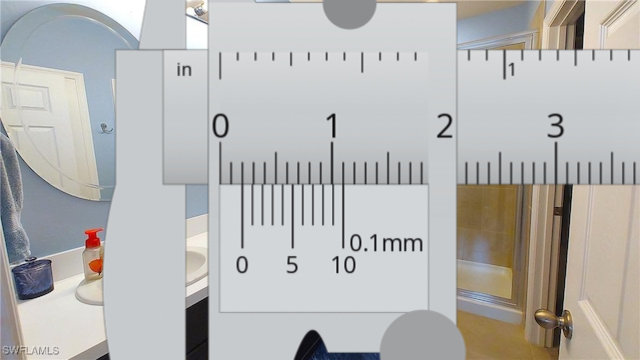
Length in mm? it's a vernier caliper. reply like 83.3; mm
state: 2.0; mm
